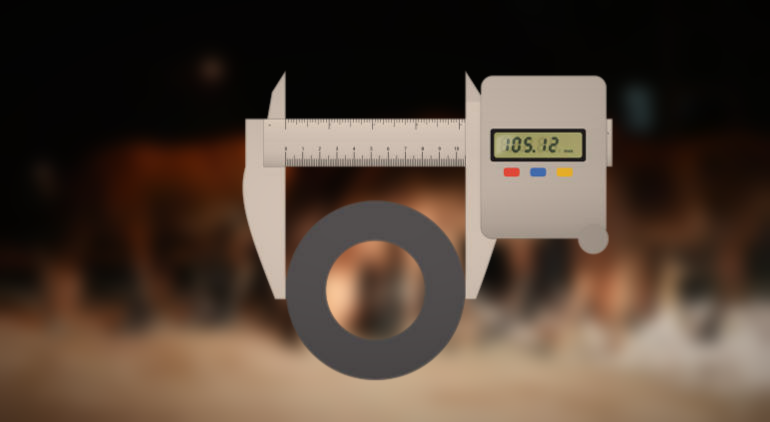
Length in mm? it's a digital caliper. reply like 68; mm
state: 105.12; mm
